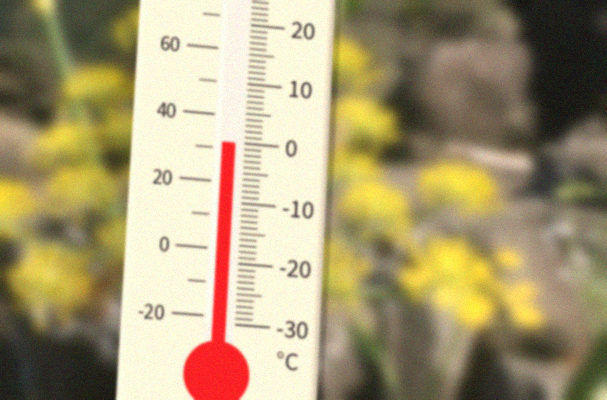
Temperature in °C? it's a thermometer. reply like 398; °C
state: 0; °C
